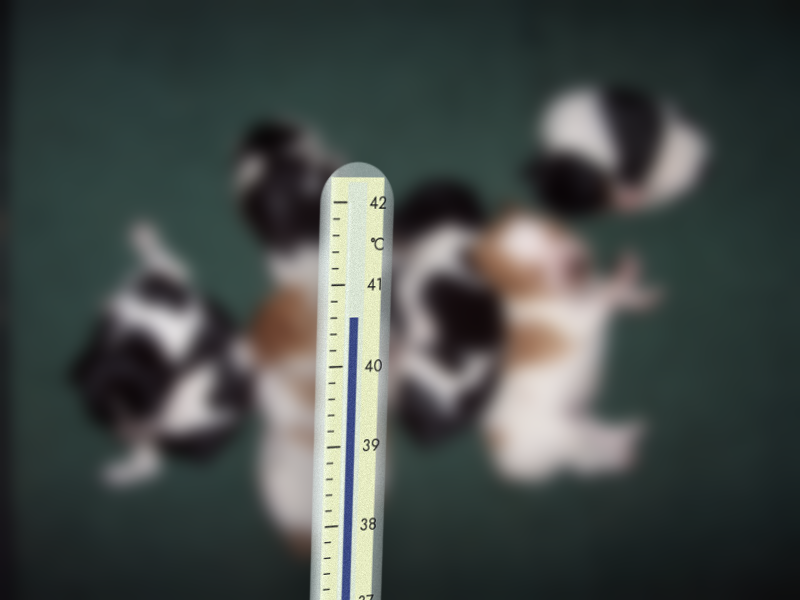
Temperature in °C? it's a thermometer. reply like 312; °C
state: 40.6; °C
